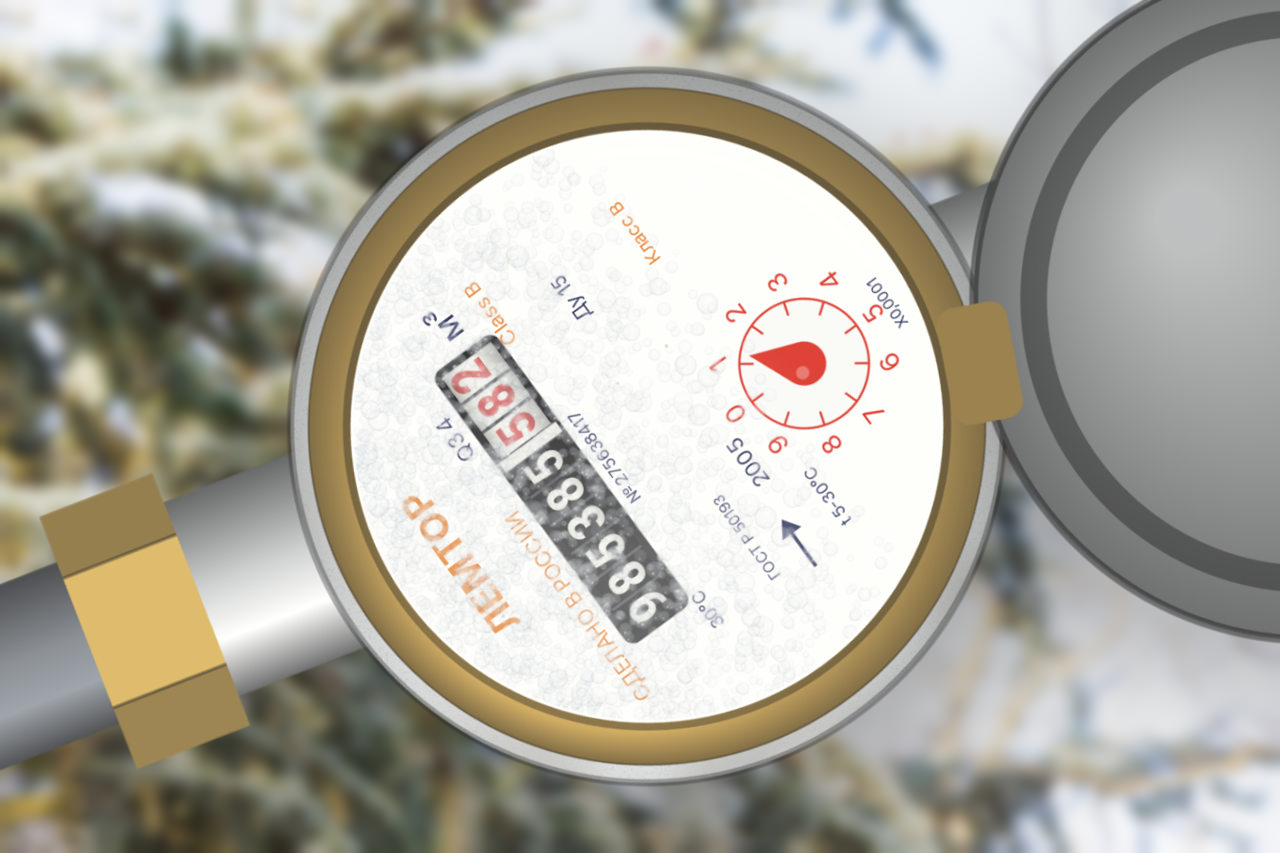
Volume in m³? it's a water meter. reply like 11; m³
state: 985385.5821; m³
